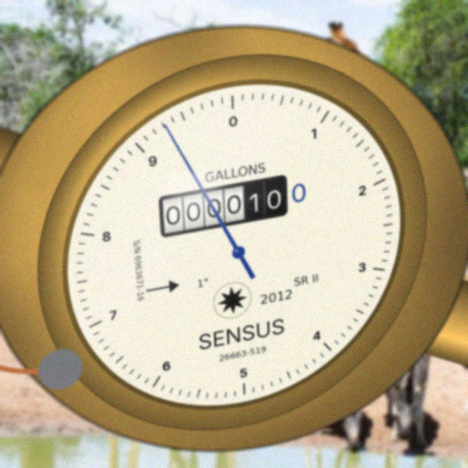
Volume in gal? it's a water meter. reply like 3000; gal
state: 99.3; gal
